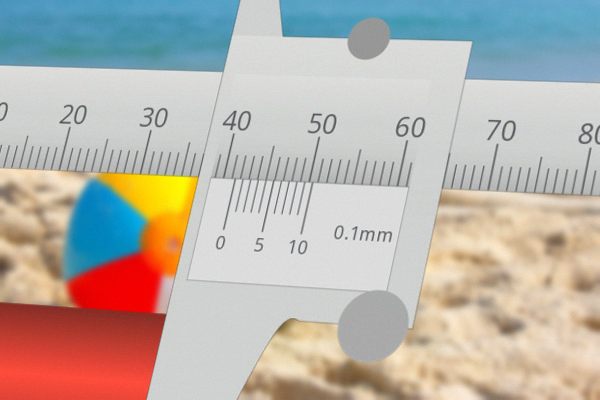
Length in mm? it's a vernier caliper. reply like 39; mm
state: 41.4; mm
